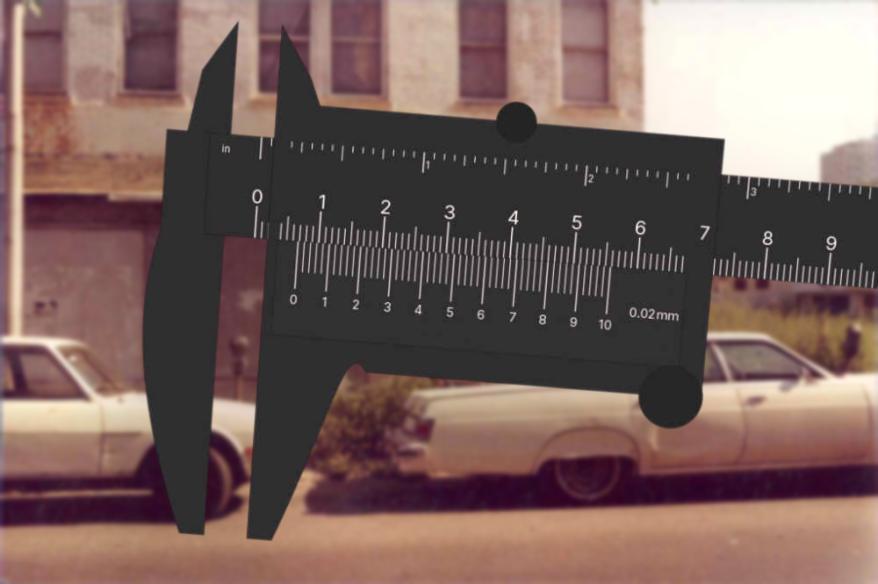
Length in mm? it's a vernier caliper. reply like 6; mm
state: 6.8; mm
